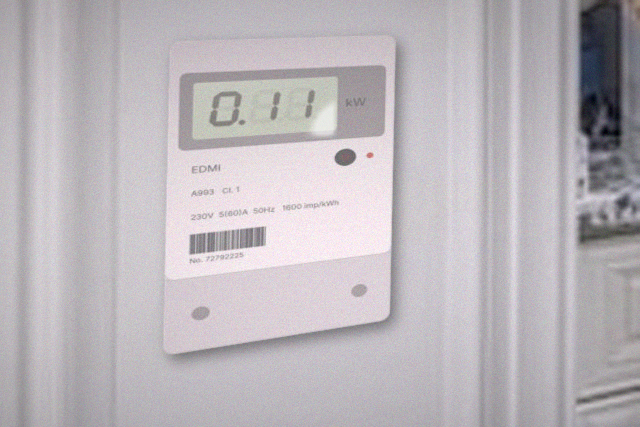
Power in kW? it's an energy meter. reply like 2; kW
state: 0.11; kW
